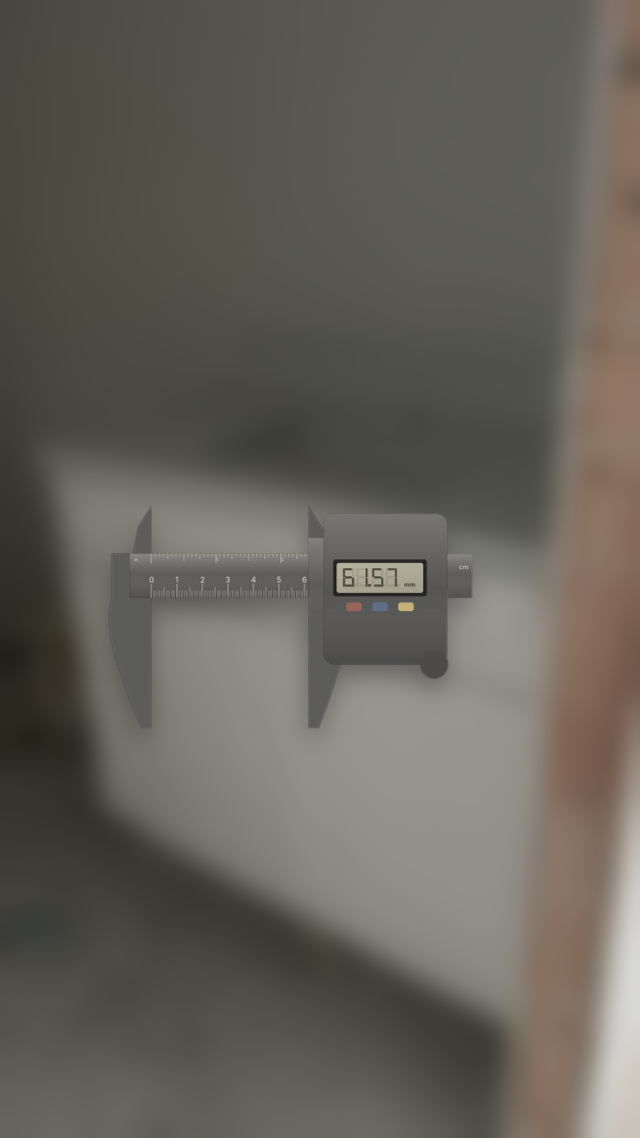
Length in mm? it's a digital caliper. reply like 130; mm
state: 61.57; mm
